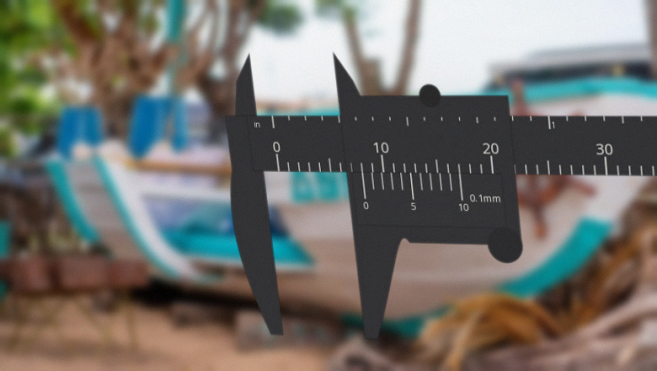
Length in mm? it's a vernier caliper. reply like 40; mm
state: 8.0; mm
